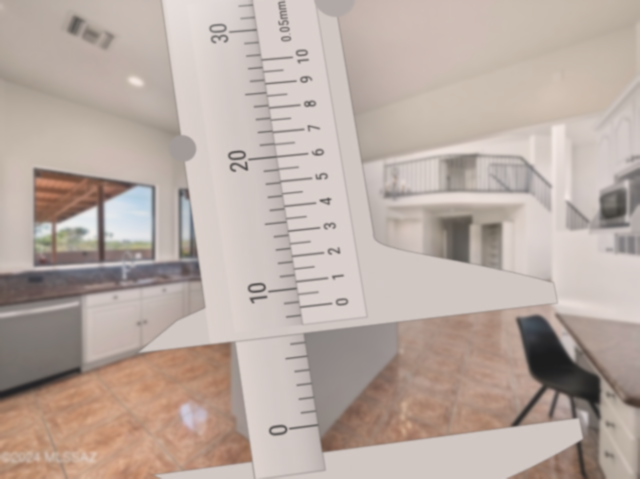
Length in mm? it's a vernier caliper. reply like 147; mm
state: 8.6; mm
